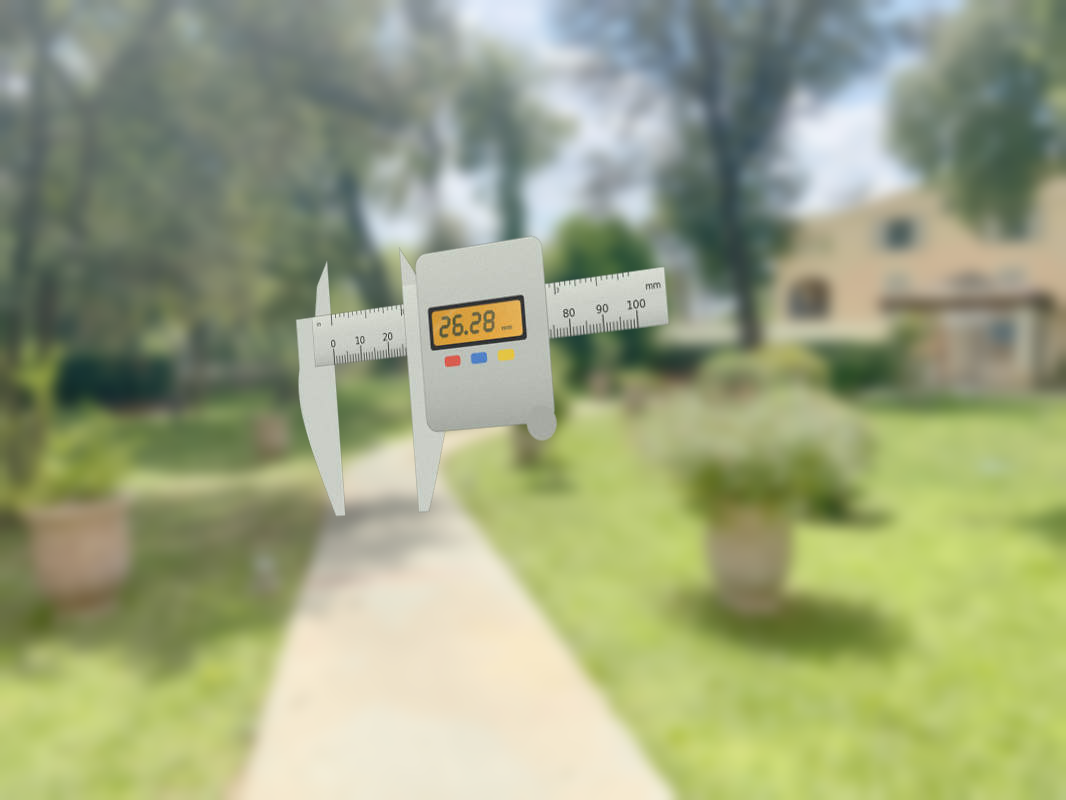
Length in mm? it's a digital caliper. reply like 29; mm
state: 26.28; mm
